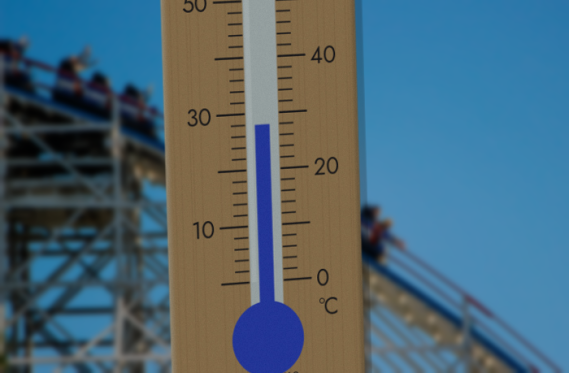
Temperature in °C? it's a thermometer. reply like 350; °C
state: 28; °C
